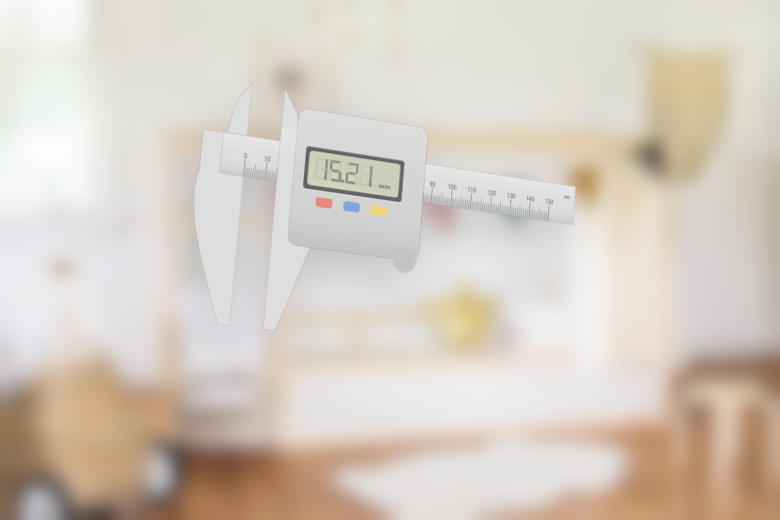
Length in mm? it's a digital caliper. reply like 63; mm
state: 15.21; mm
